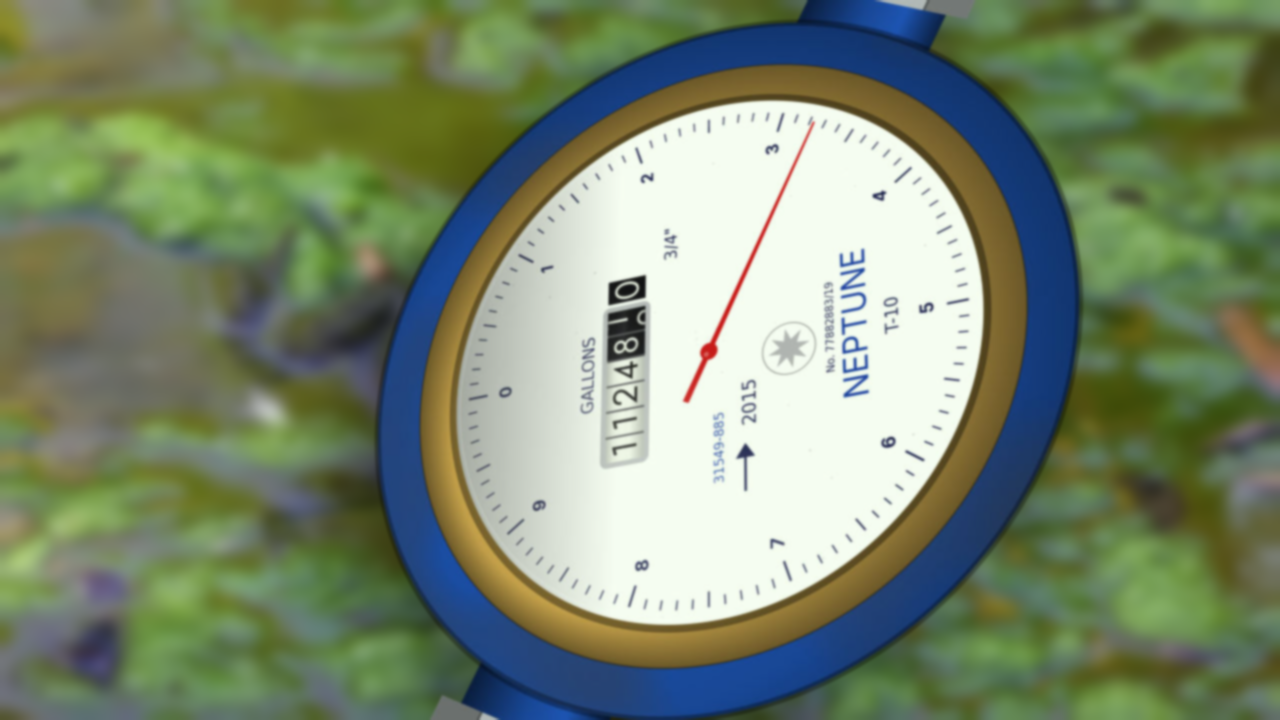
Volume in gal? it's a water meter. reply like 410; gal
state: 1124813.2; gal
